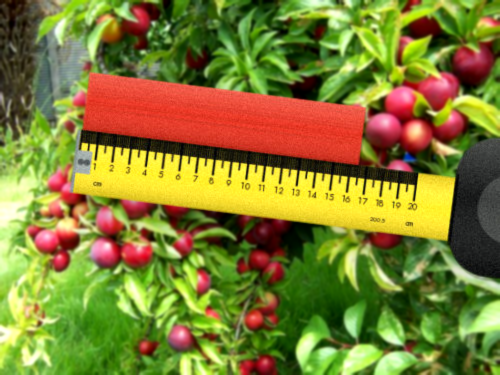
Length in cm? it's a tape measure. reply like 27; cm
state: 16.5; cm
